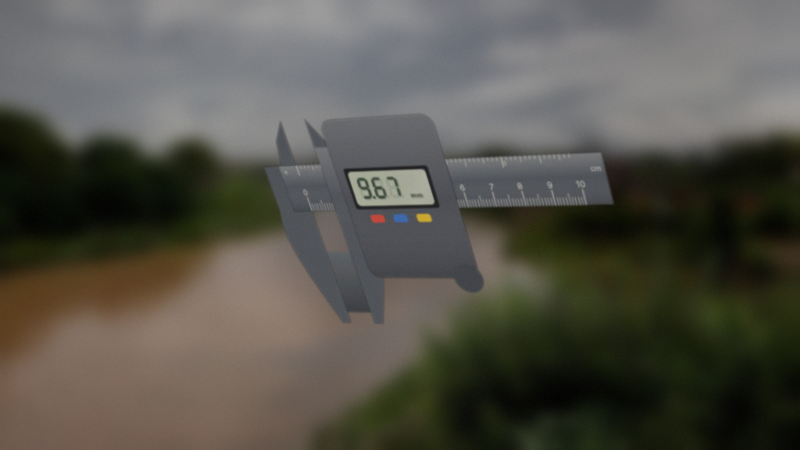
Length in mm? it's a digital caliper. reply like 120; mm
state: 9.67; mm
